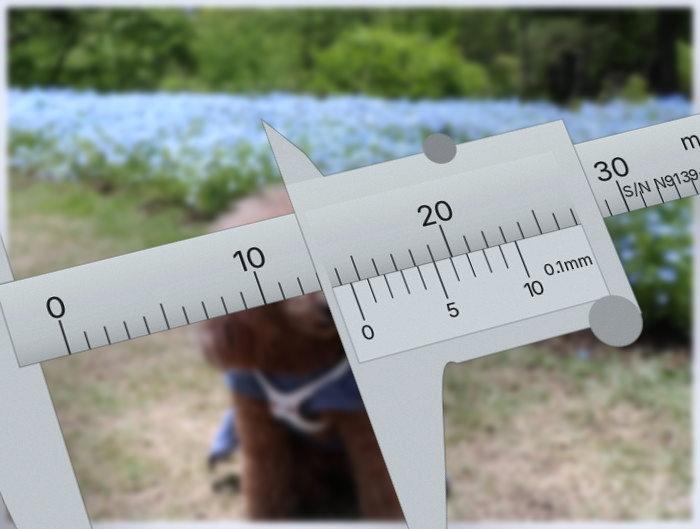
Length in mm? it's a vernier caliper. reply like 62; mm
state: 14.5; mm
